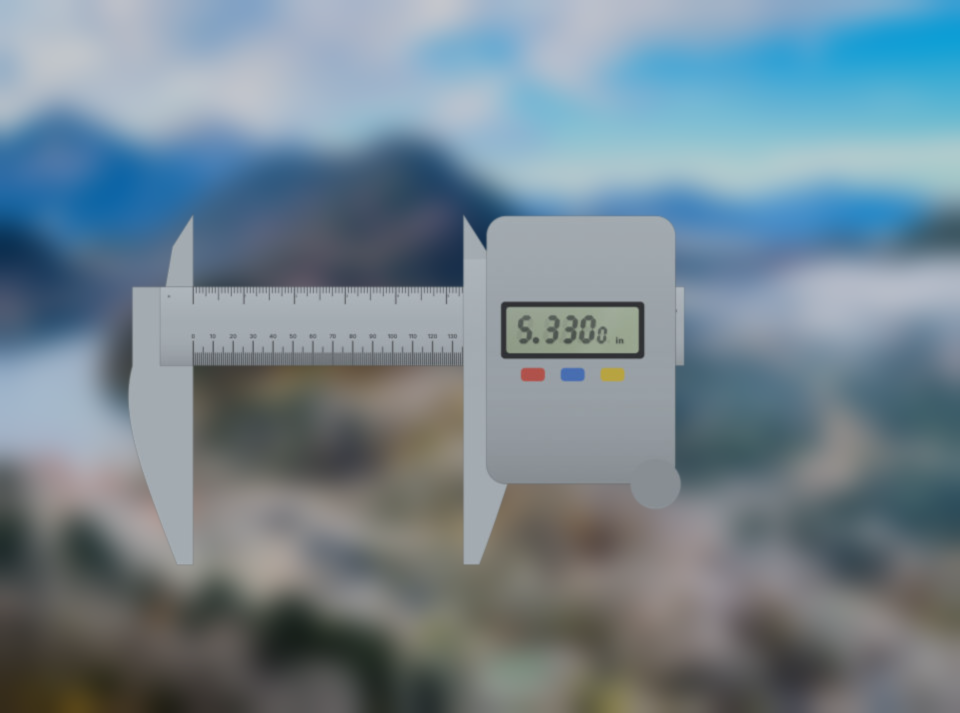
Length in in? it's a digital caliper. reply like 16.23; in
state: 5.3300; in
